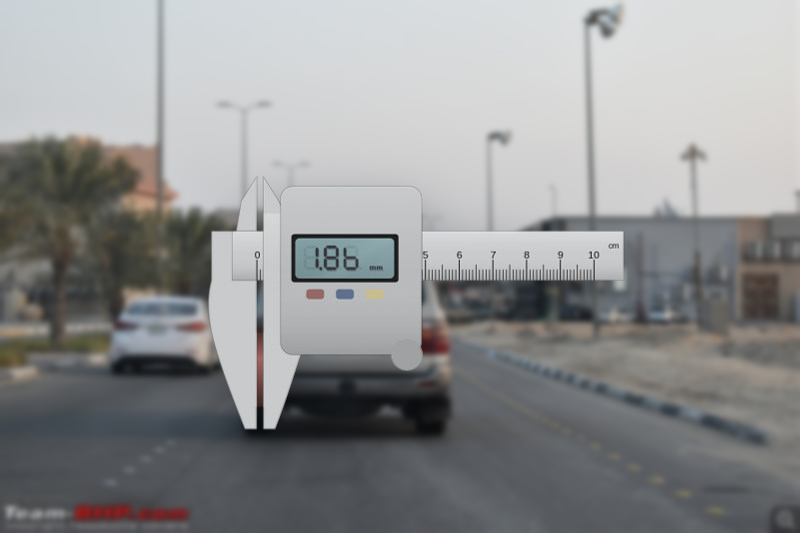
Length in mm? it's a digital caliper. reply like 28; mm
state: 1.86; mm
